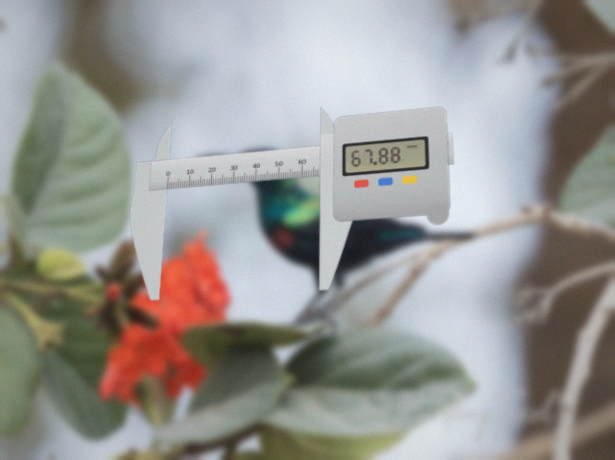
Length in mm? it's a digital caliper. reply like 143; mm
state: 67.88; mm
